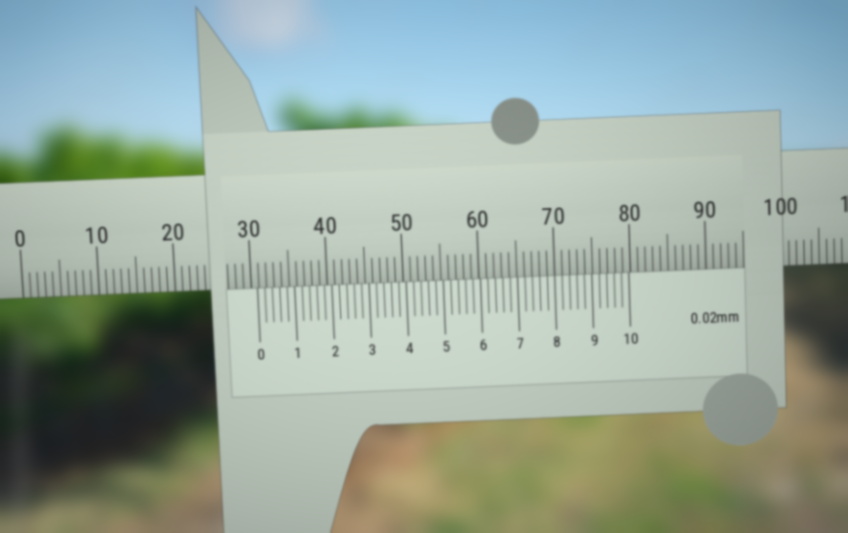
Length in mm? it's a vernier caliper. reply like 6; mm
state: 30.8; mm
